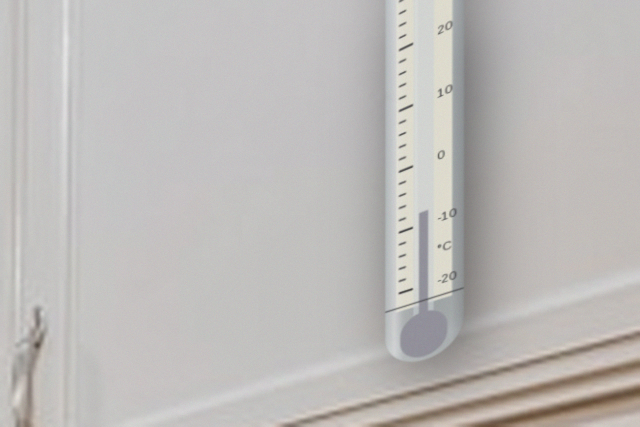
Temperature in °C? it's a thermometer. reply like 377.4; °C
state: -8; °C
